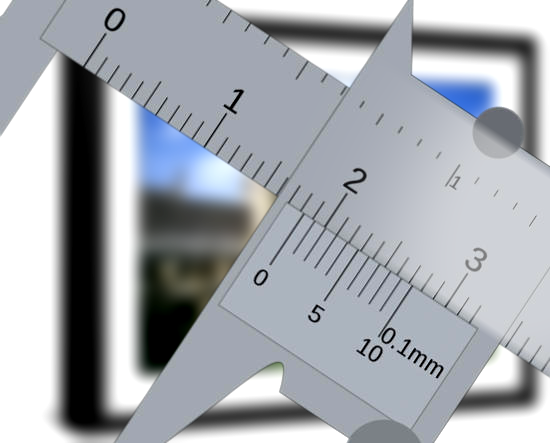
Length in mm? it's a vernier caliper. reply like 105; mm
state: 18.3; mm
